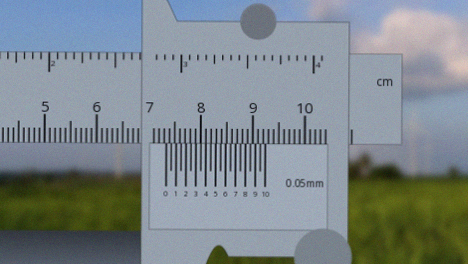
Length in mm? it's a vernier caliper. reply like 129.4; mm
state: 73.4; mm
